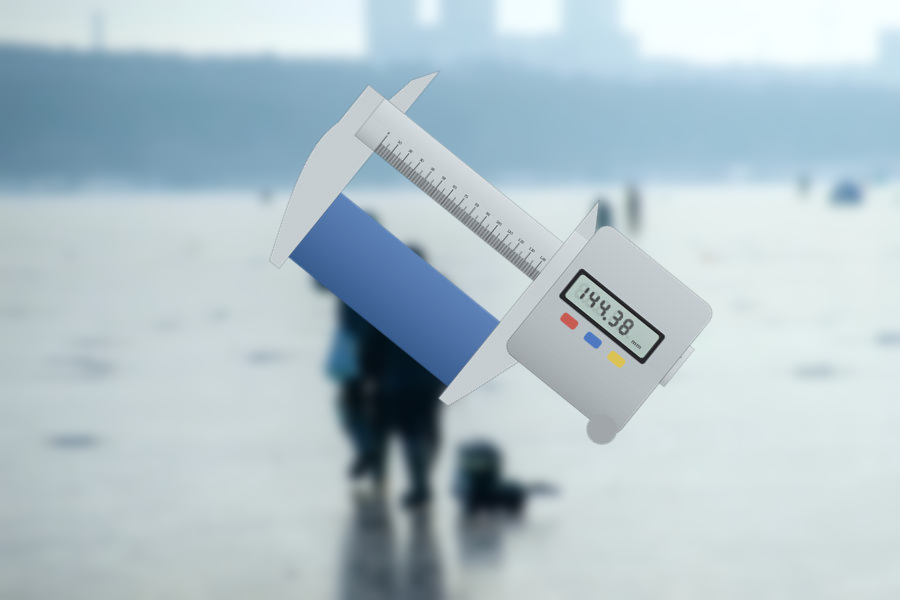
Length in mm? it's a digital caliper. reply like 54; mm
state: 144.38; mm
